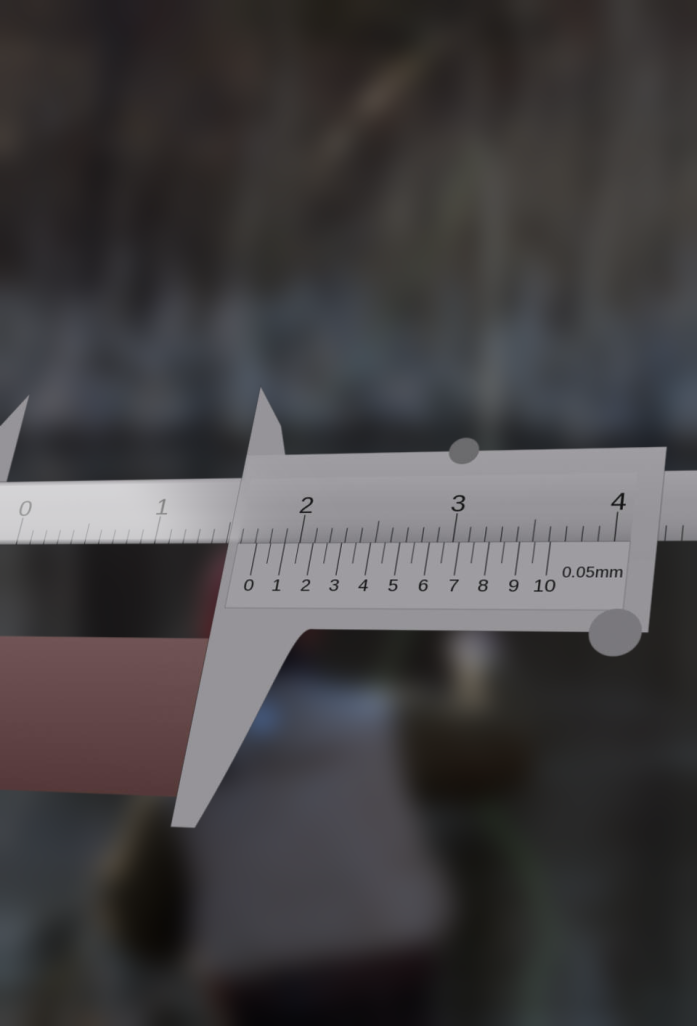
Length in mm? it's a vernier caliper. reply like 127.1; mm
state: 17.1; mm
